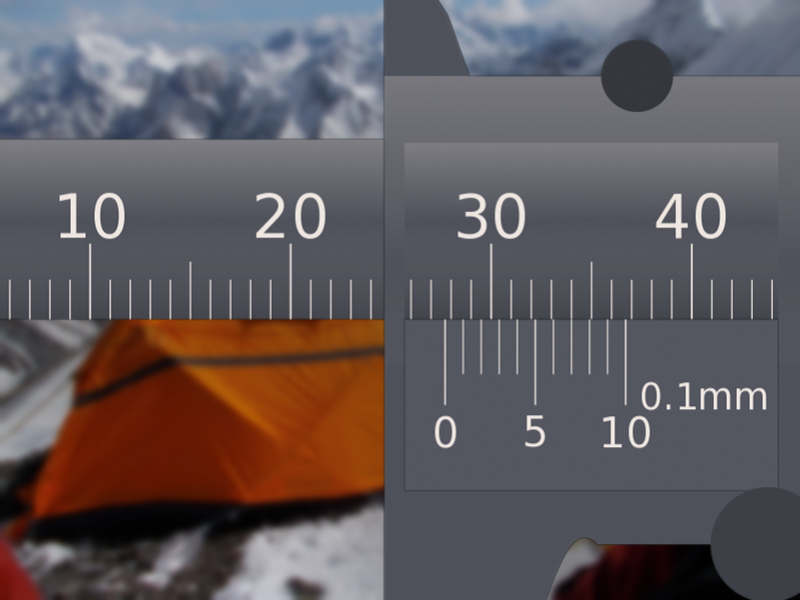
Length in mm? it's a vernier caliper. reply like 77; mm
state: 27.7; mm
